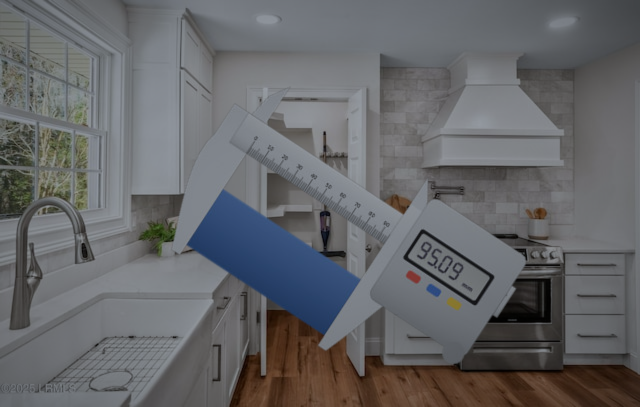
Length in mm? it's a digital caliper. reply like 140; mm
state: 95.09; mm
